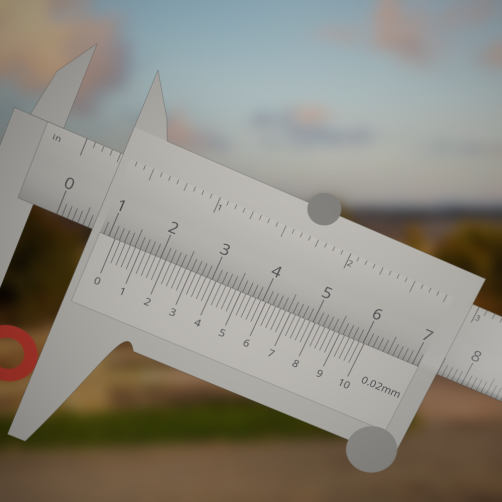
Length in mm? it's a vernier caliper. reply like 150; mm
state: 11.2; mm
